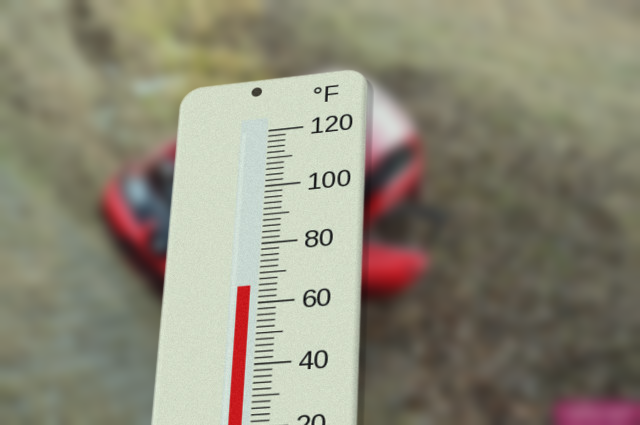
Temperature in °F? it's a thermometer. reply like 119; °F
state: 66; °F
